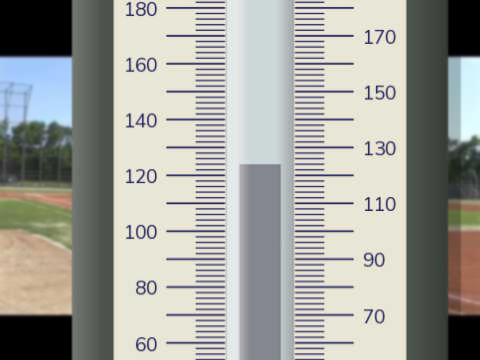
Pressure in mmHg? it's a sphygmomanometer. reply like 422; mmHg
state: 124; mmHg
